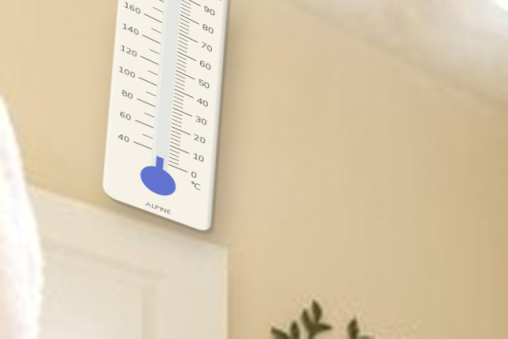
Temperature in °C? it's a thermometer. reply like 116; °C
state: 2; °C
